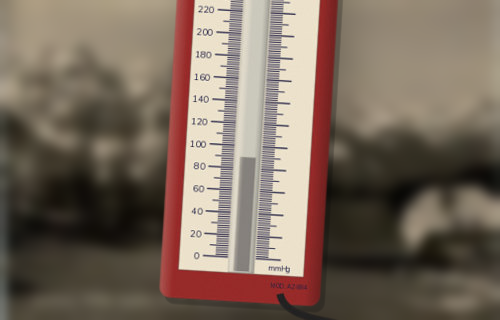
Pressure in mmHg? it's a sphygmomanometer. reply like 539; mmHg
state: 90; mmHg
